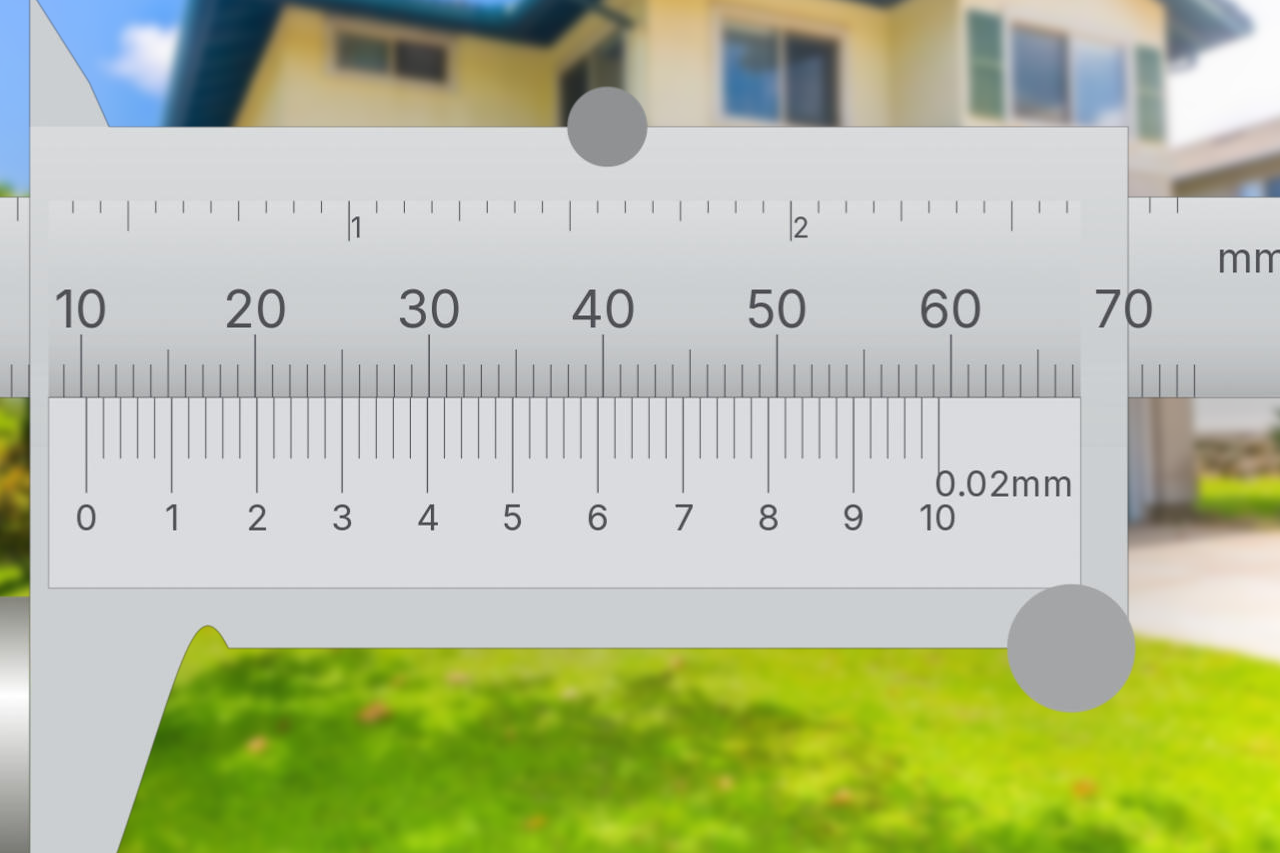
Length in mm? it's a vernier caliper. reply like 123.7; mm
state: 10.3; mm
